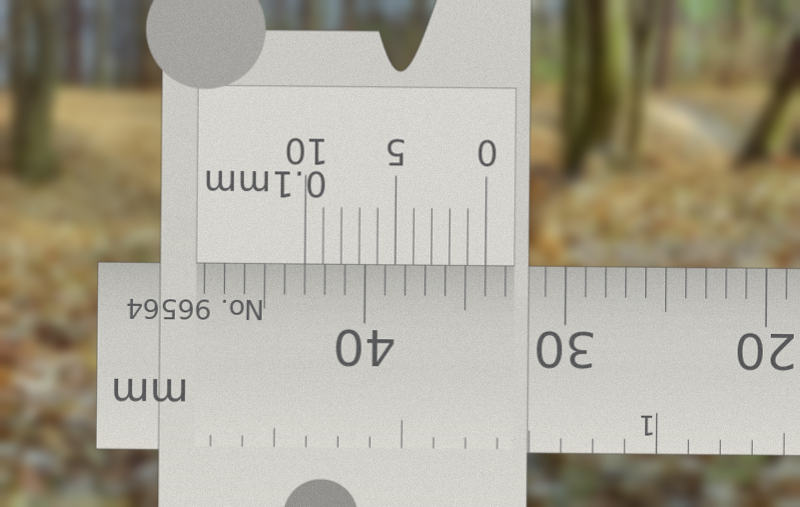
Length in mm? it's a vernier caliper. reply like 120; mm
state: 34.0; mm
